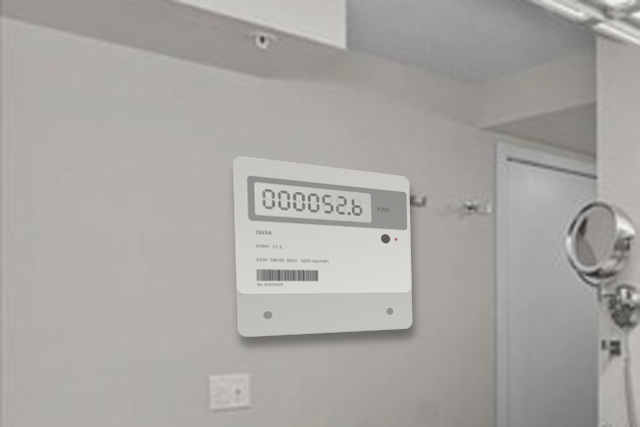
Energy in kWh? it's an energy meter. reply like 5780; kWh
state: 52.6; kWh
